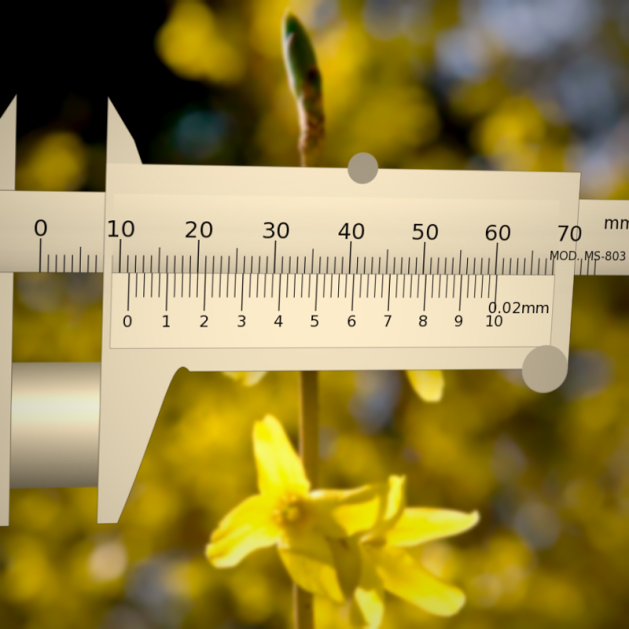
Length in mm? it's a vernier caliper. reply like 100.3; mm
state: 11.2; mm
